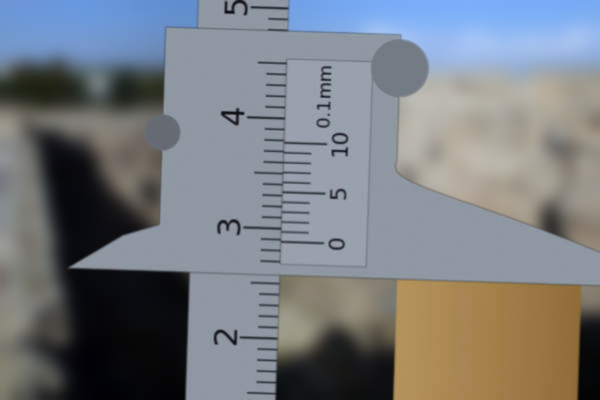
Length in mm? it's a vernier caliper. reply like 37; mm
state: 28.8; mm
